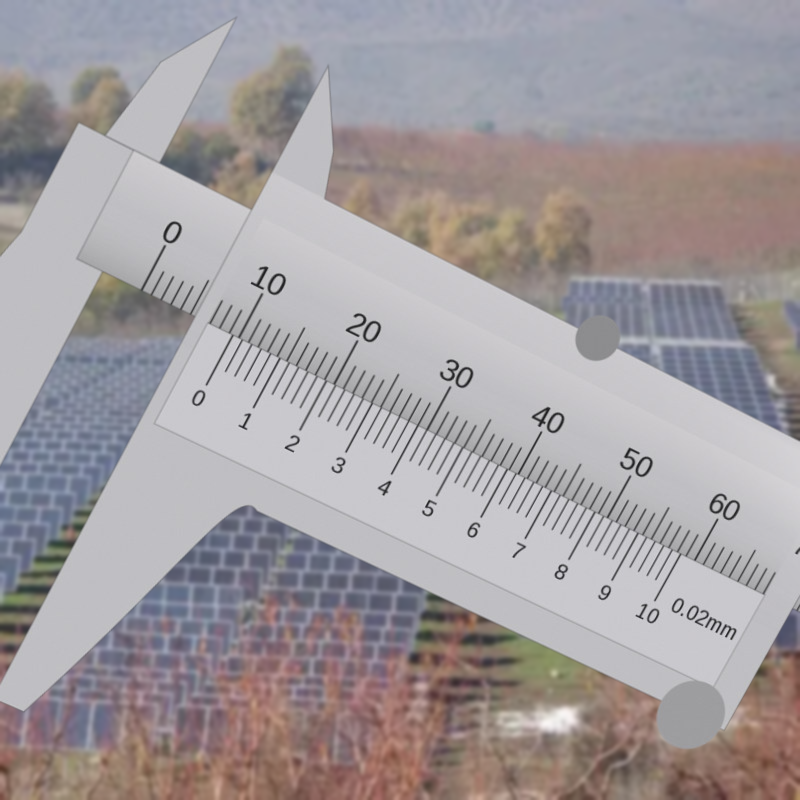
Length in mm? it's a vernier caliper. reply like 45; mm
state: 9.4; mm
